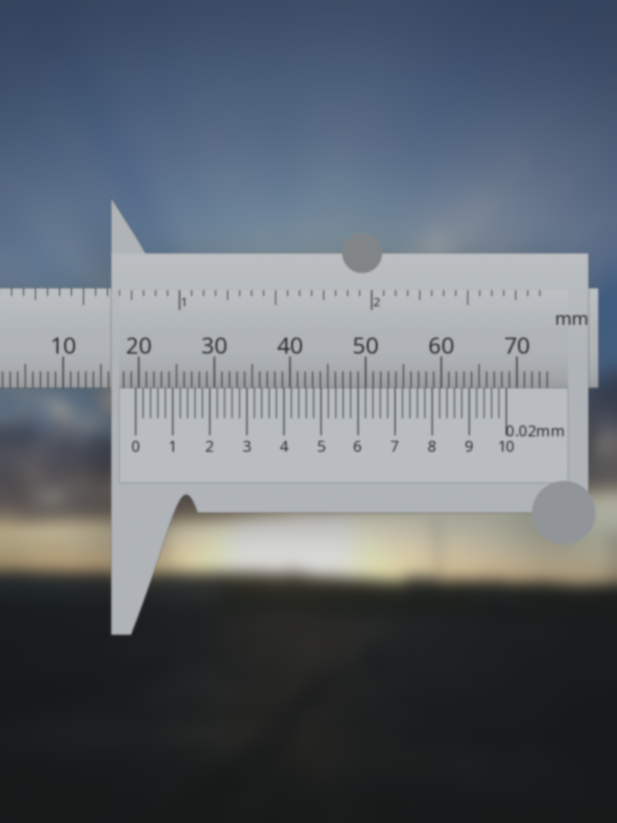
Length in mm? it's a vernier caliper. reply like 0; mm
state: 19.6; mm
